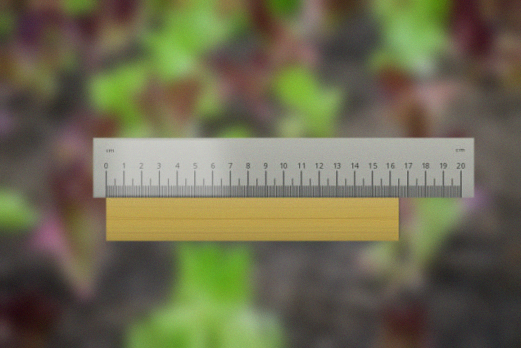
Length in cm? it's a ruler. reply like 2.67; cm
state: 16.5; cm
